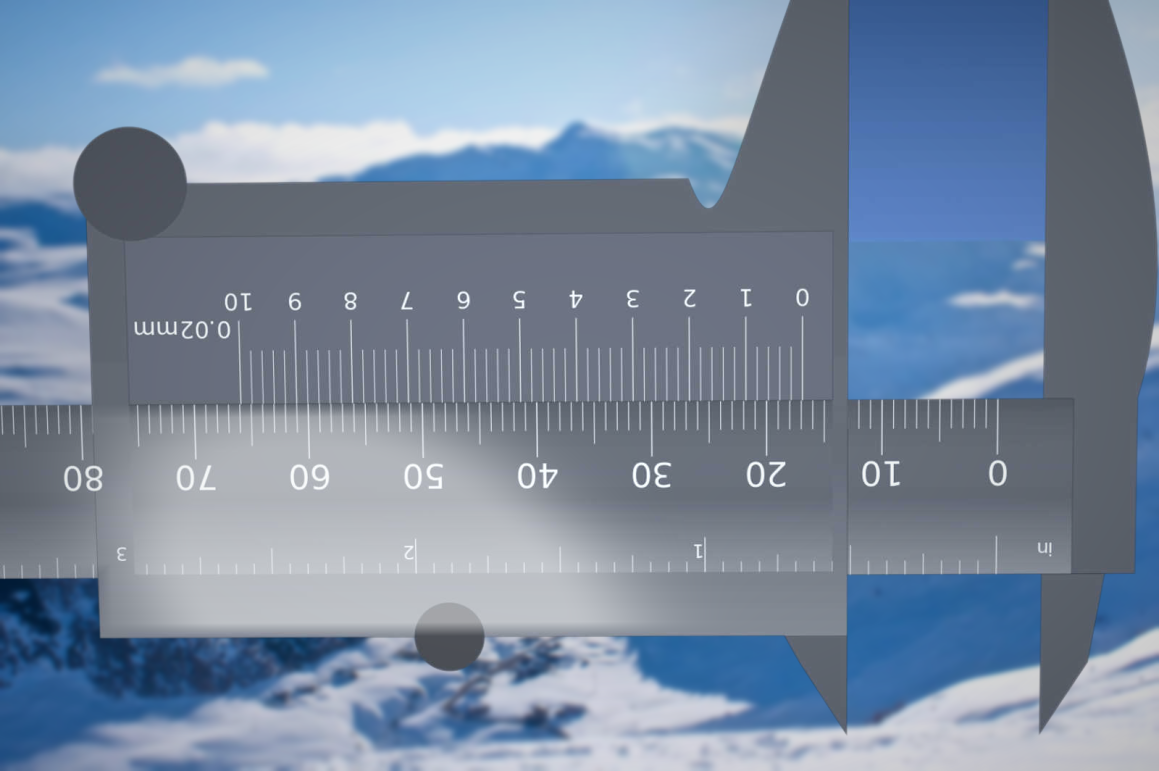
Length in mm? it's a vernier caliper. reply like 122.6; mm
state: 16.9; mm
